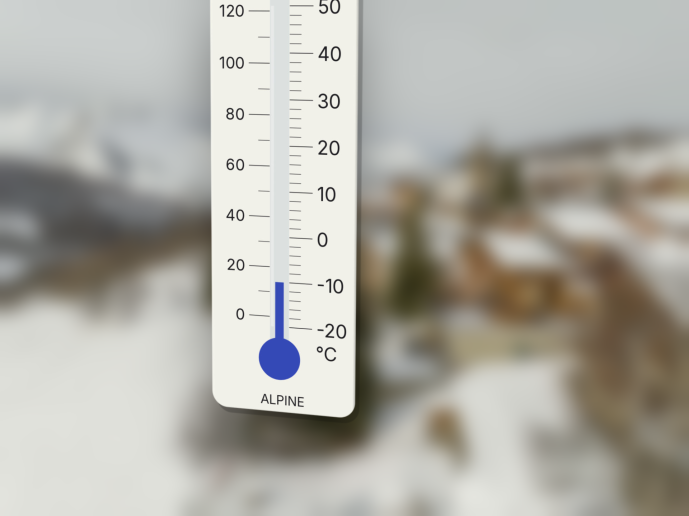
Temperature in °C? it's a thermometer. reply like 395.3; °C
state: -10; °C
